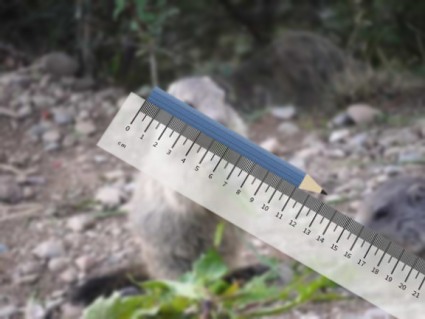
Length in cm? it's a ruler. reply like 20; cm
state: 13; cm
